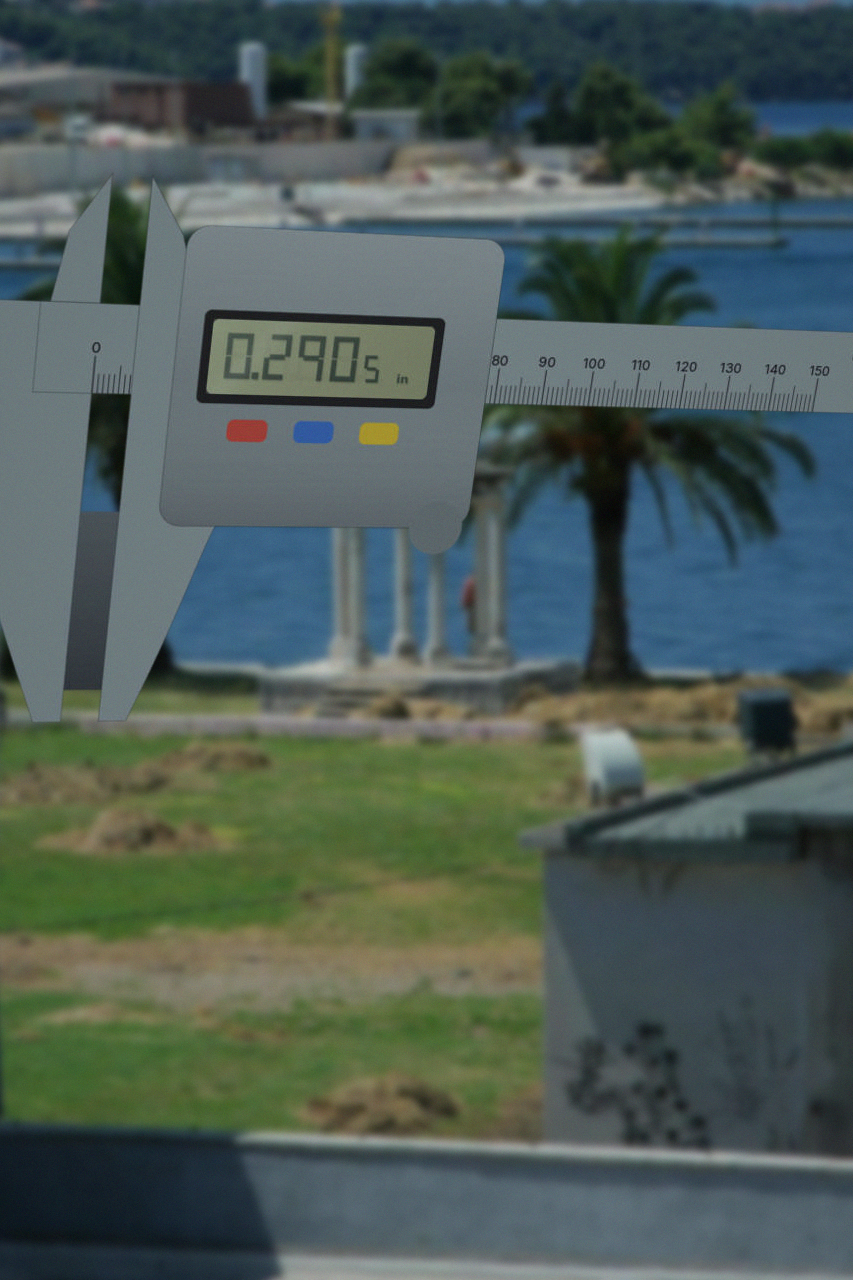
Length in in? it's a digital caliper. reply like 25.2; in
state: 0.2905; in
